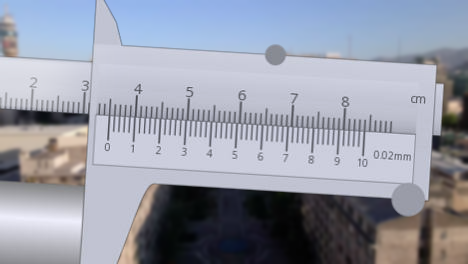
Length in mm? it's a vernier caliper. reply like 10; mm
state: 35.0; mm
